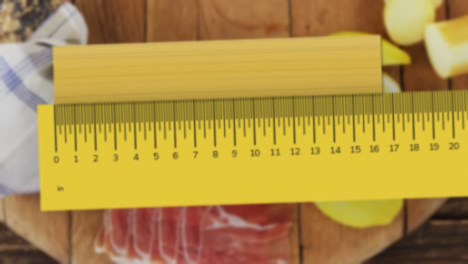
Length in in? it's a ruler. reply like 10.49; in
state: 16.5; in
